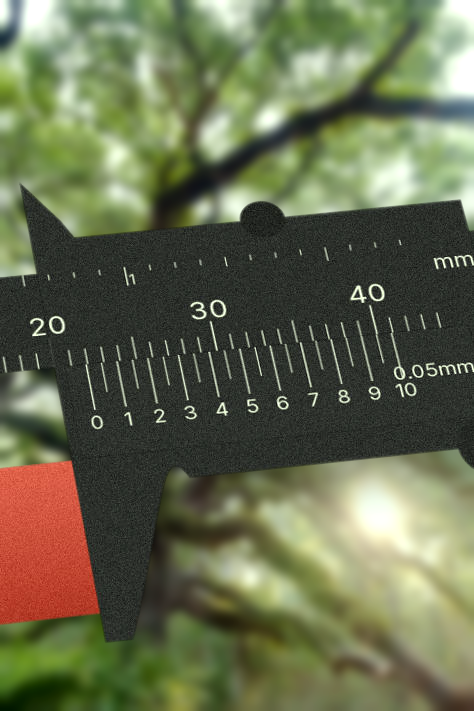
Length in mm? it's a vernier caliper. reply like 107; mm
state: 21.9; mm
